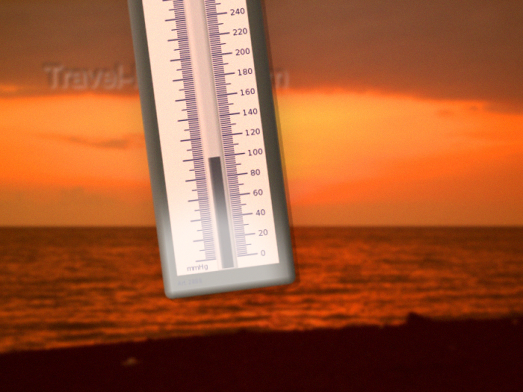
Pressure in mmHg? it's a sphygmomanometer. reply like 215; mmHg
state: 100; mmHg
